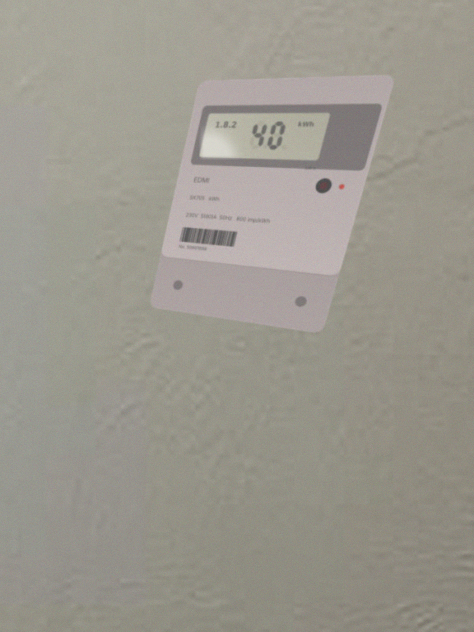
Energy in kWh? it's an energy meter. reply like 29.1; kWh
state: 40; kWh
